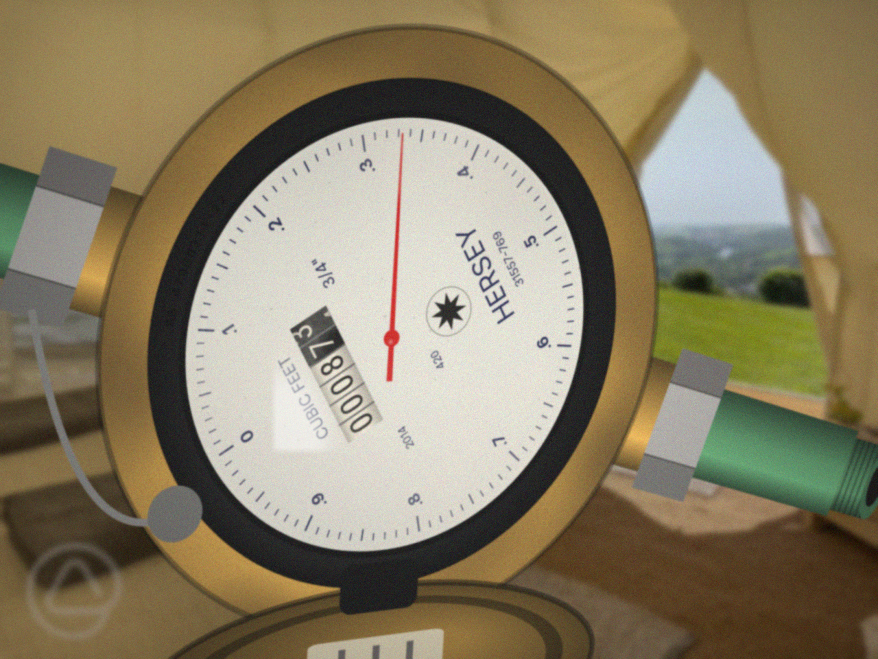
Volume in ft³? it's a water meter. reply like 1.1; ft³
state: 873.33; ft³
